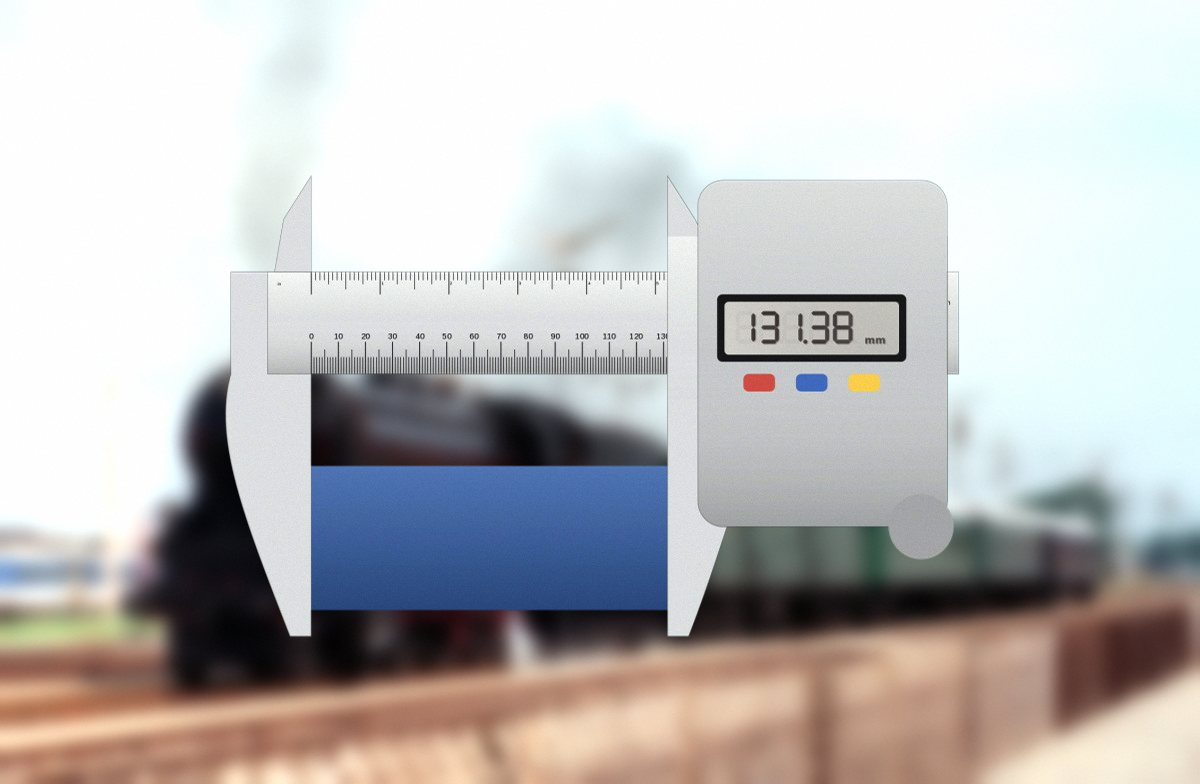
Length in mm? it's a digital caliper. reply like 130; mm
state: 131.38; mm
